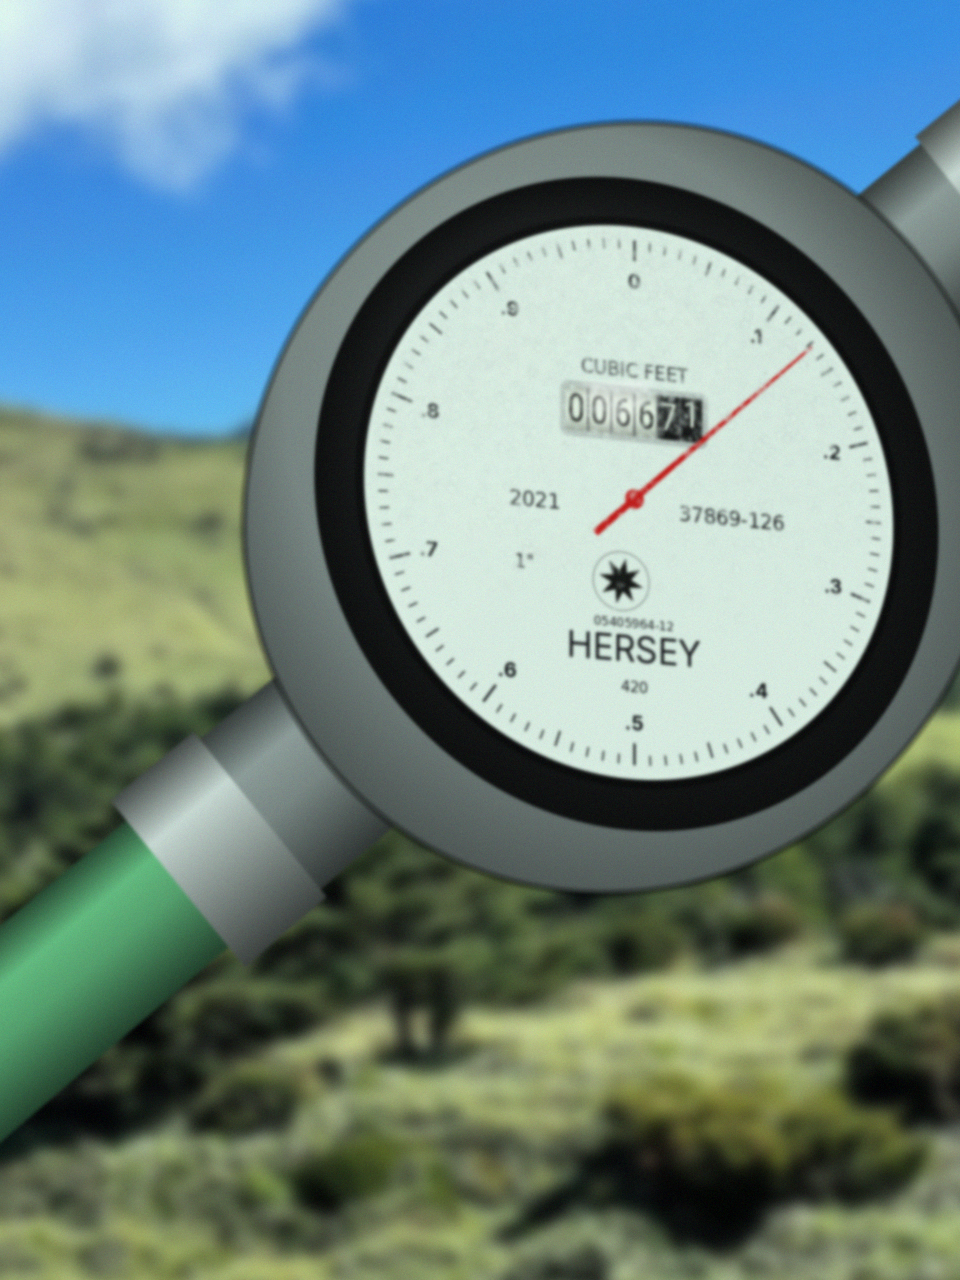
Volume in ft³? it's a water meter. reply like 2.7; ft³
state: 6671.13; ft³
